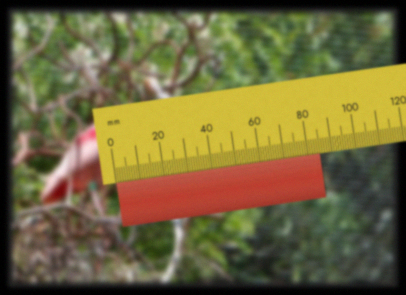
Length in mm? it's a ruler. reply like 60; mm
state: 85; mm
